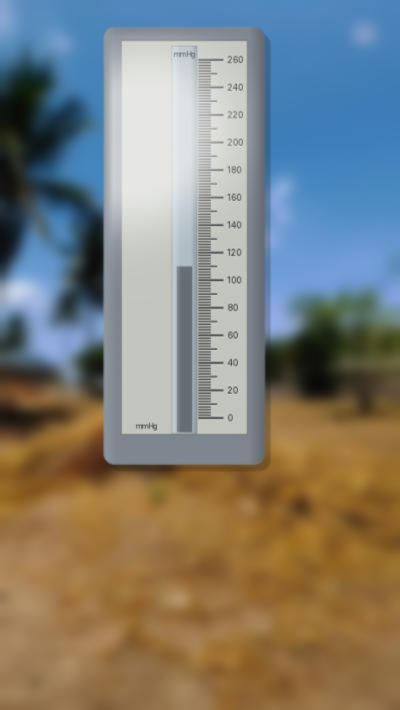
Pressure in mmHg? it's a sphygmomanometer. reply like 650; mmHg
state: 110; mmHg
